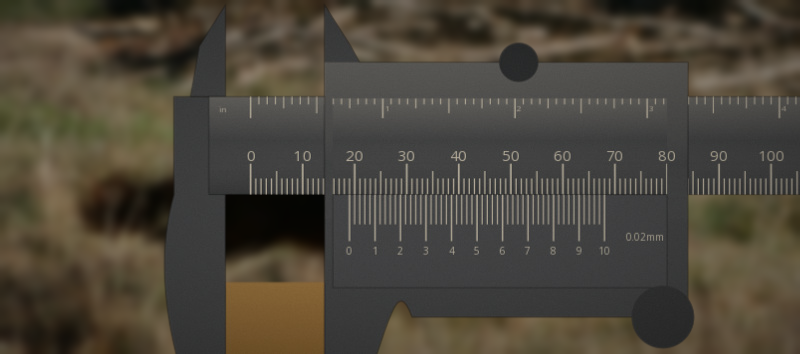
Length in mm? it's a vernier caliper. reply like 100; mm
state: 19.0; mm
